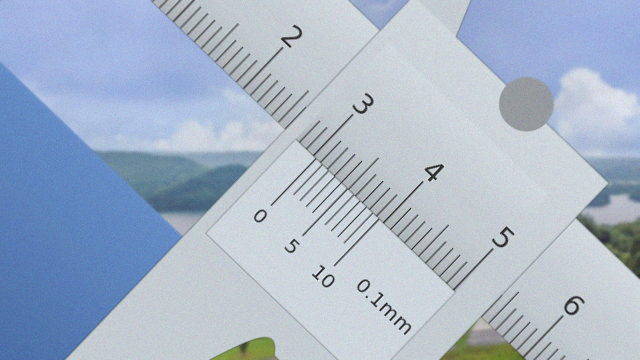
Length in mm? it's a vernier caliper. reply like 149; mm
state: 30.4; mm
